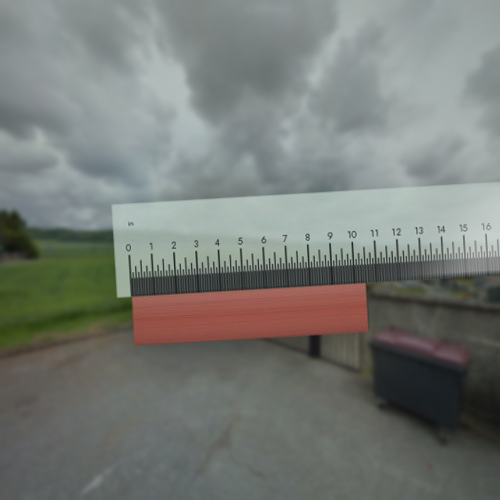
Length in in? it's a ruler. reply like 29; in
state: 10.5; in
